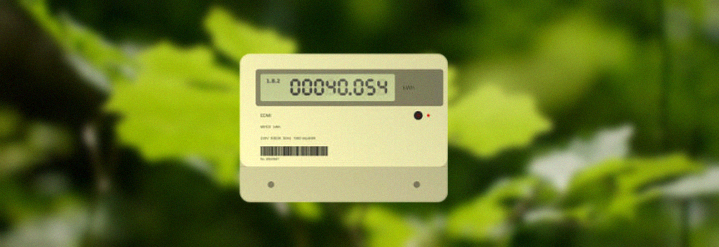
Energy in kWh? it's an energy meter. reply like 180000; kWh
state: 40.054; kWh
